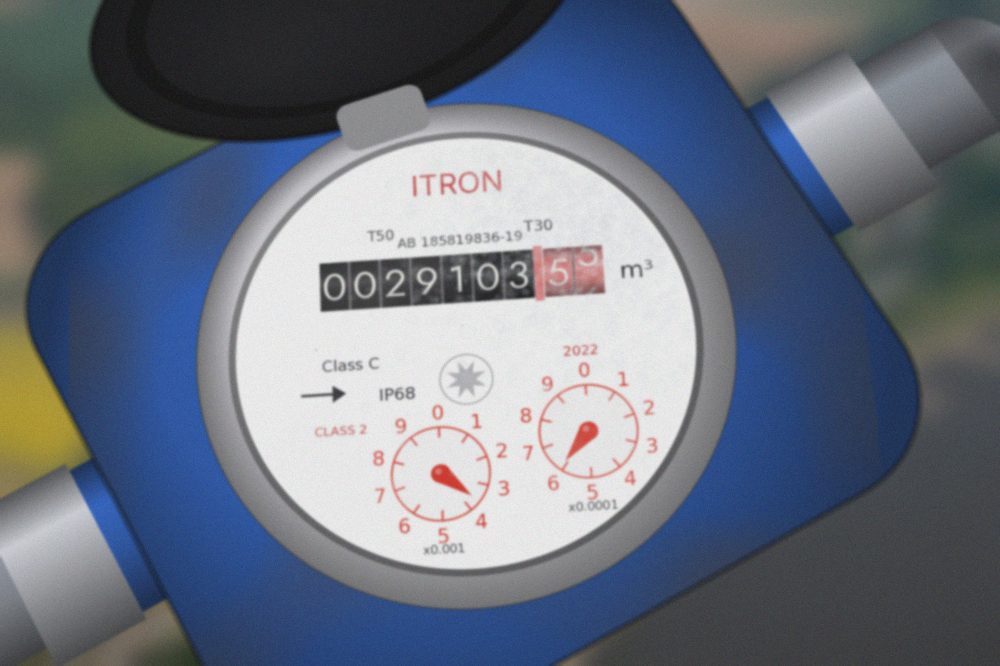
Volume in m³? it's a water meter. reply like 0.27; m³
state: 29103.5536; m³
